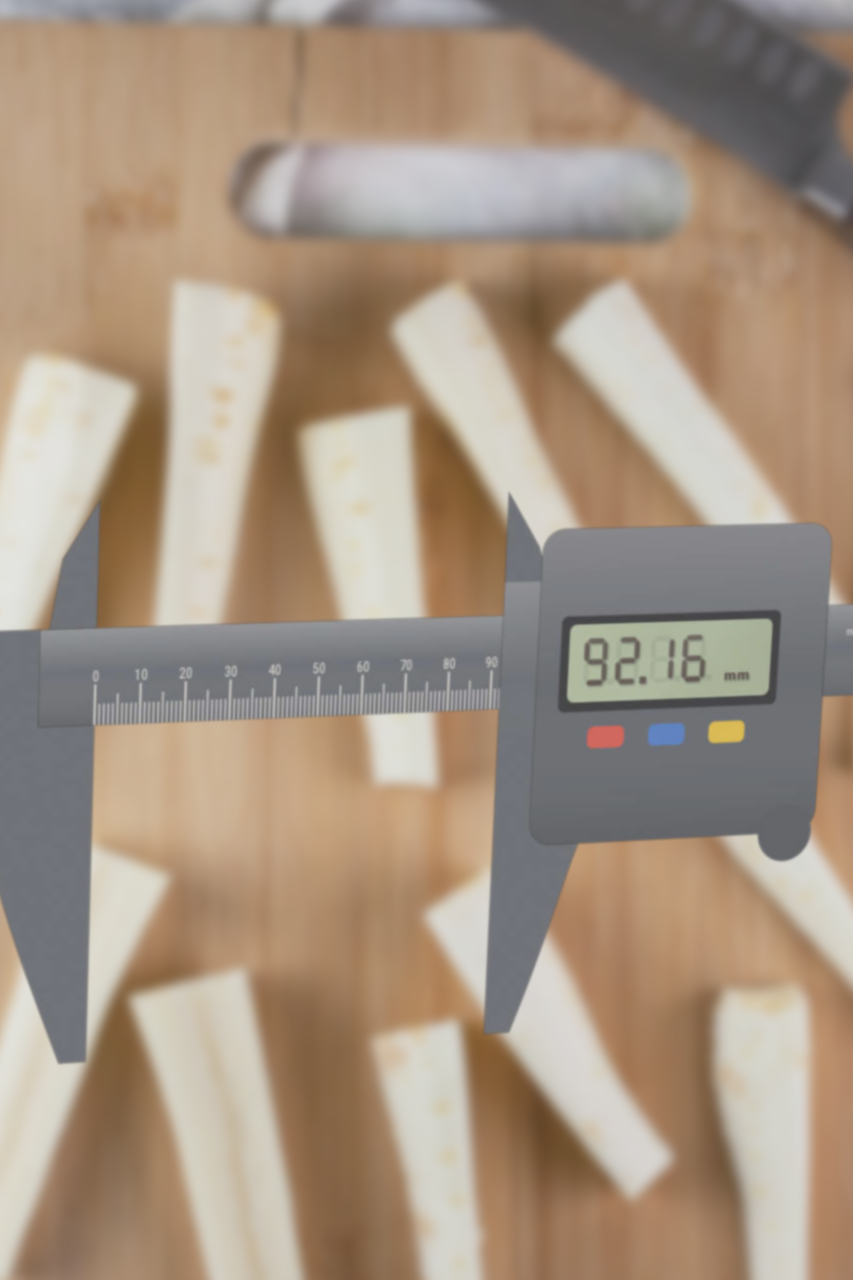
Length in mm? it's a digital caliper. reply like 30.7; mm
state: 92.16; mm
